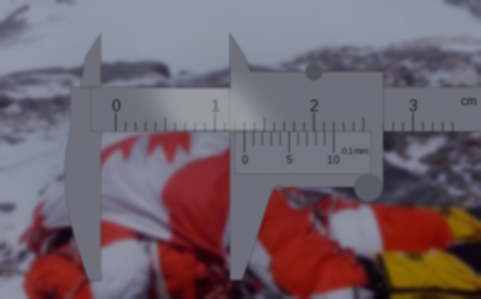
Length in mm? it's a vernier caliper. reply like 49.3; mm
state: 13.0; mm
